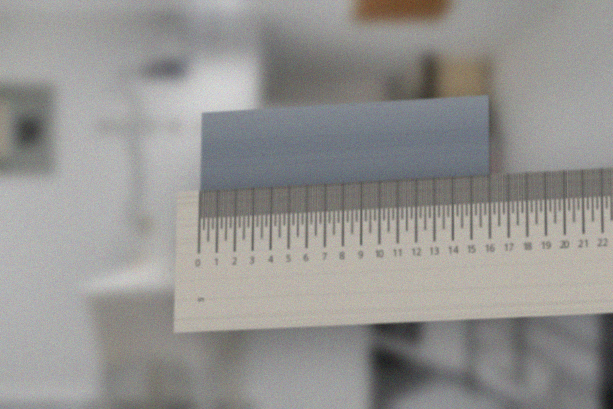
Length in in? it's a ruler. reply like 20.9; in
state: 16; in
